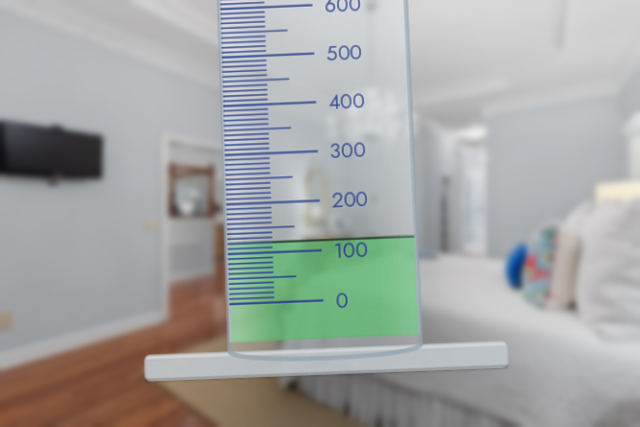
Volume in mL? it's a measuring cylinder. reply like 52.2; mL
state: 120; mL
